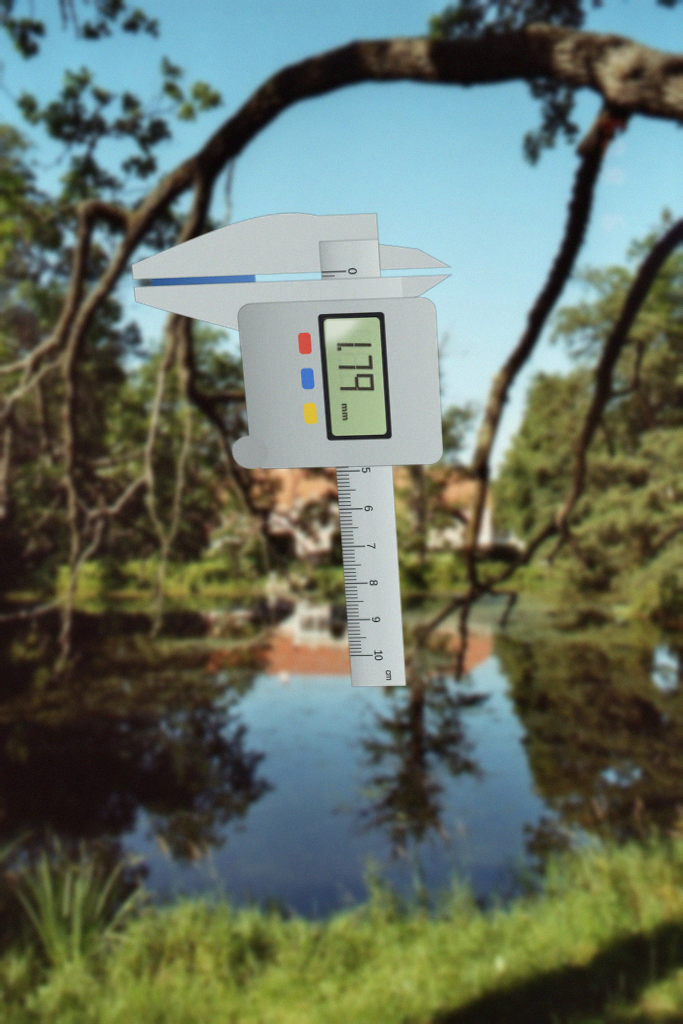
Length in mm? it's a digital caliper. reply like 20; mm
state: 1.79; mm
